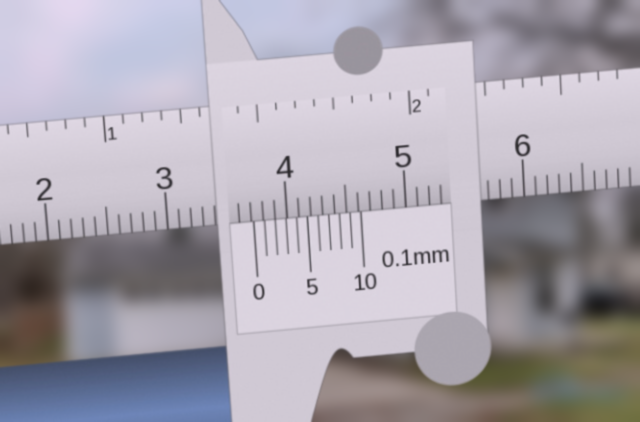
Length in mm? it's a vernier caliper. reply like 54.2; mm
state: 37.2; mm
